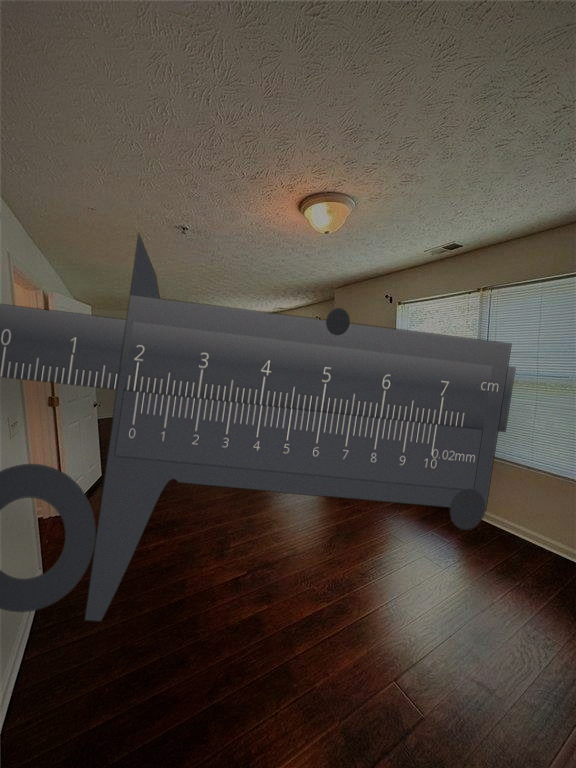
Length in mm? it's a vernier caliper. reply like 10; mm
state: 20.6; mm
